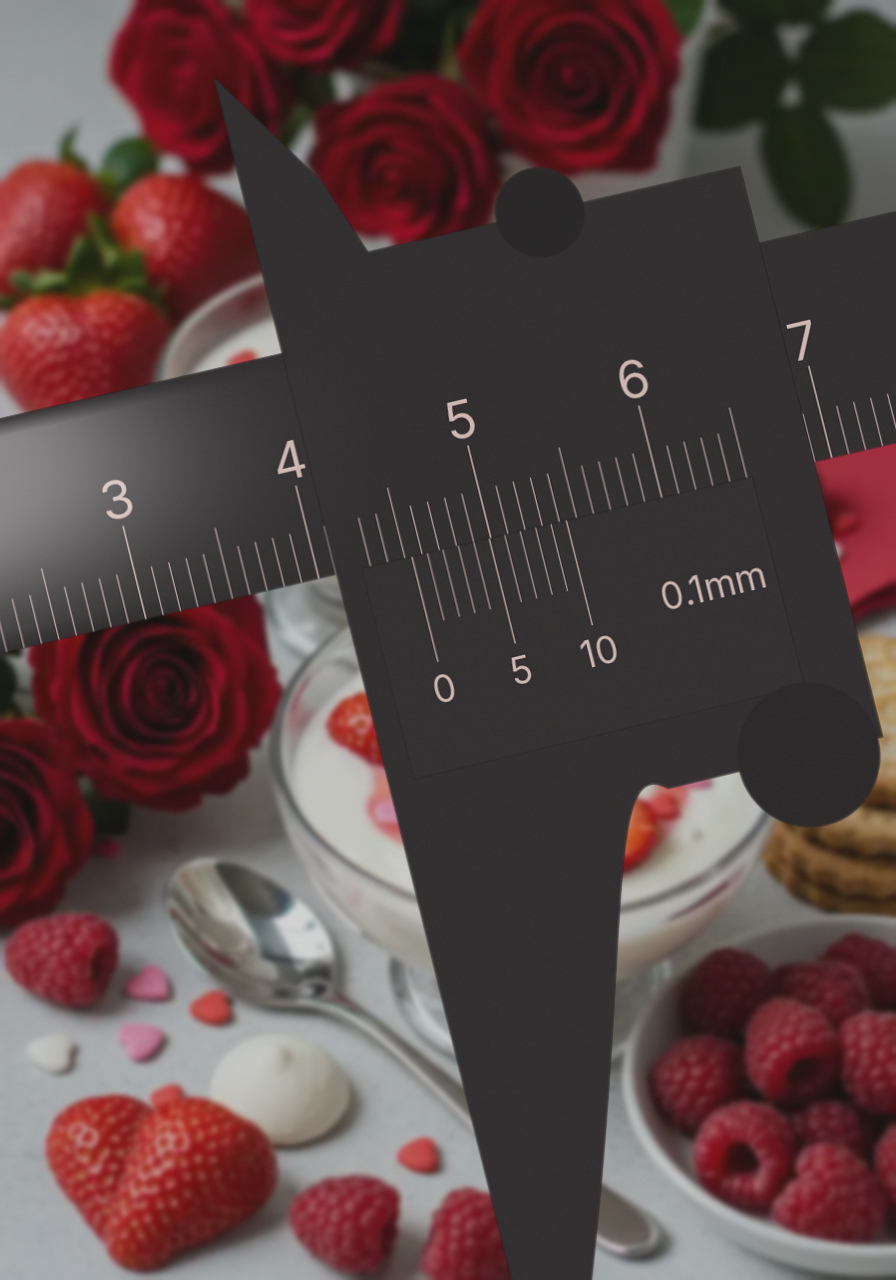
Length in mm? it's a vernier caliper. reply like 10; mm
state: 45.4; mm
